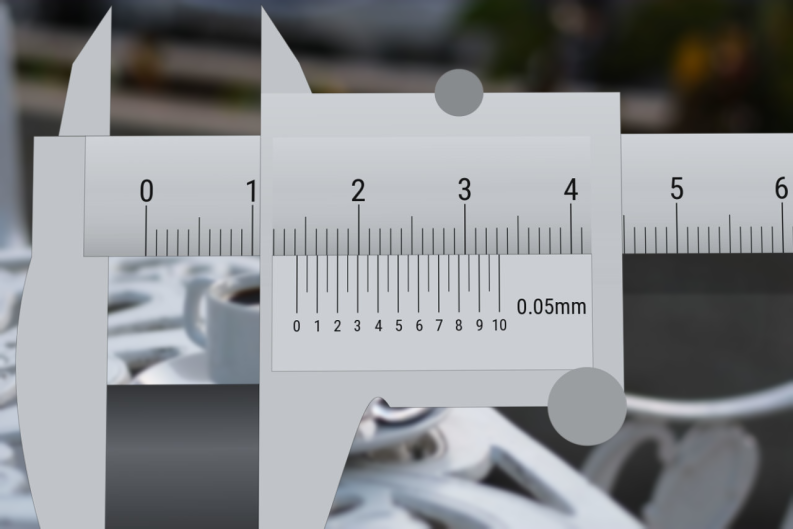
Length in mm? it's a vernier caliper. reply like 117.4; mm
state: 14.2; mm
